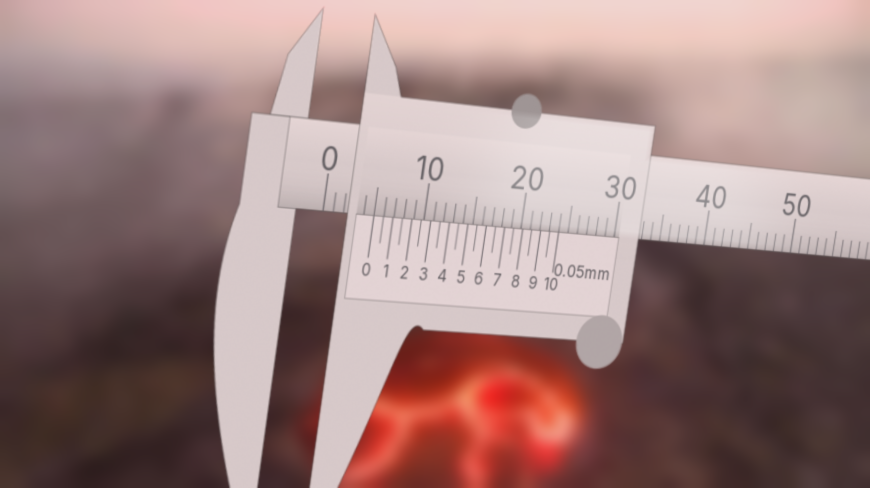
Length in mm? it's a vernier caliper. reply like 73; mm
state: 5.0; mm
